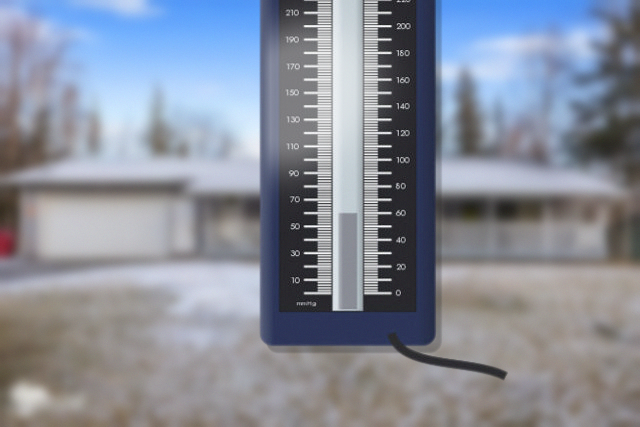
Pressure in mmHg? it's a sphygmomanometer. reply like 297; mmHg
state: 60; mmHg
